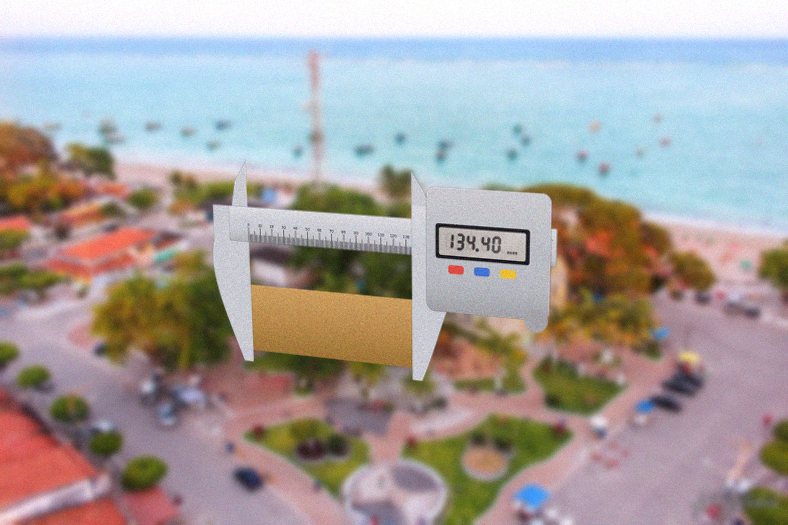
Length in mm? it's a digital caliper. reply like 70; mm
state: 134.40; mm
